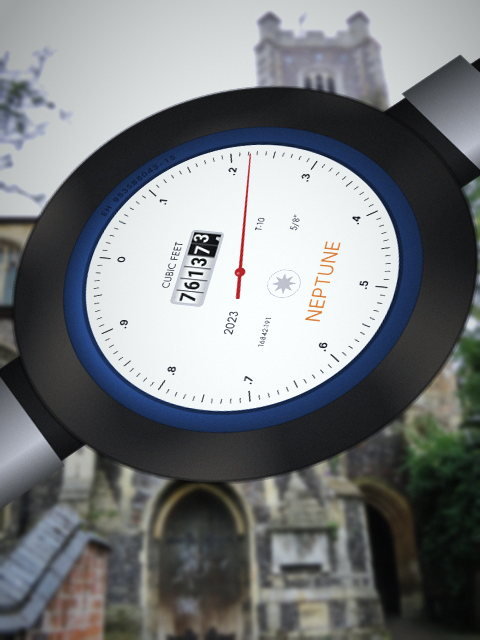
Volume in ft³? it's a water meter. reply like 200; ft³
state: 761373.22; ft³
